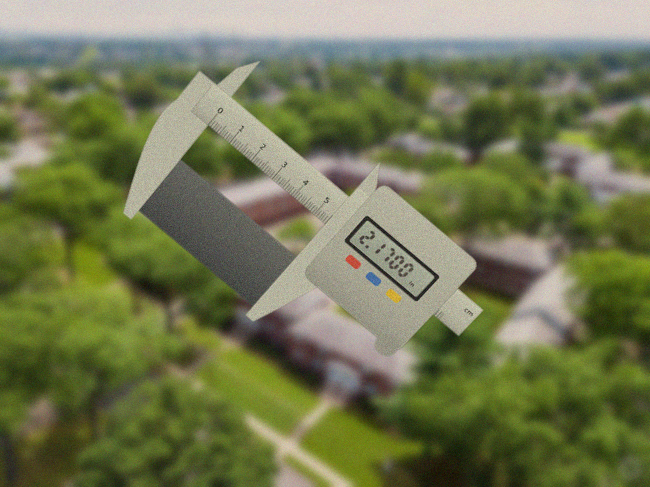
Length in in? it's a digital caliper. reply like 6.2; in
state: 2.1700; in
